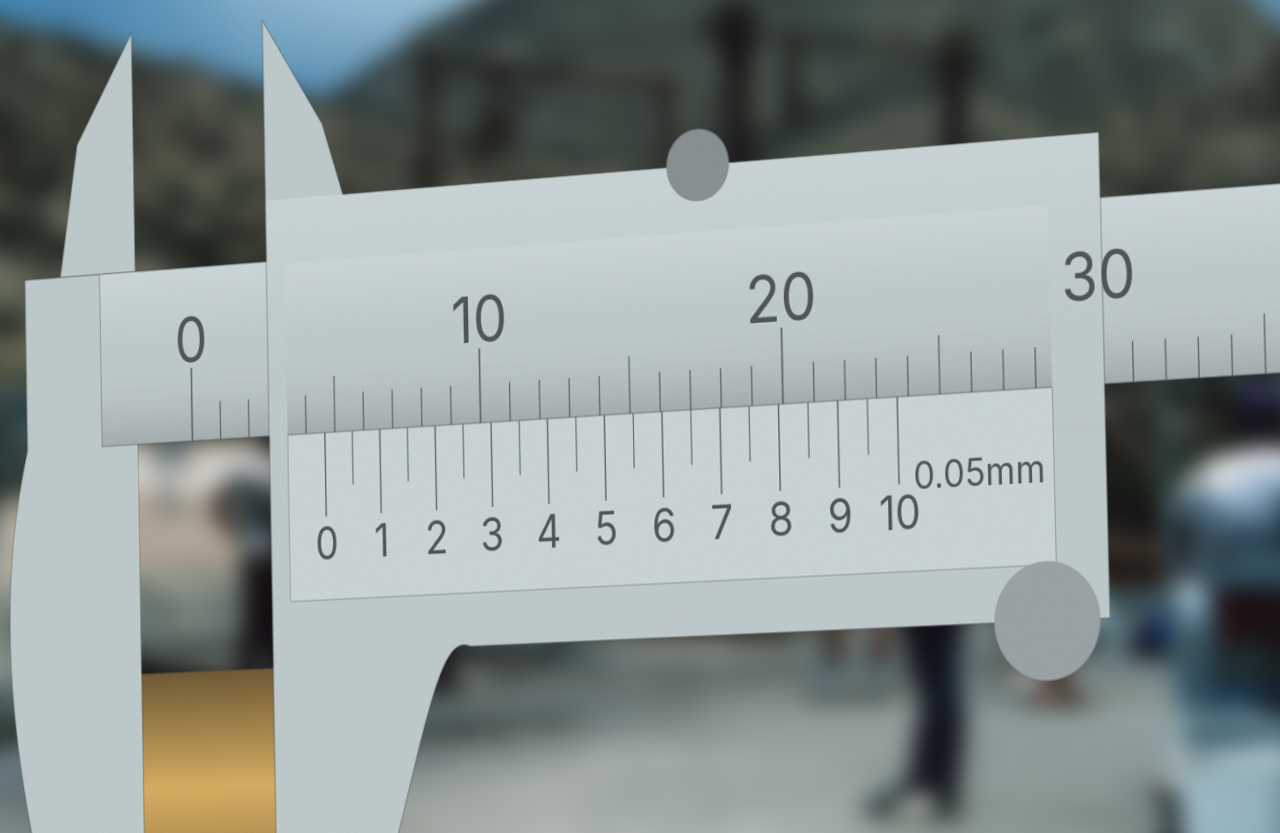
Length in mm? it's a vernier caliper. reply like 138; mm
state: 4.65; mm
